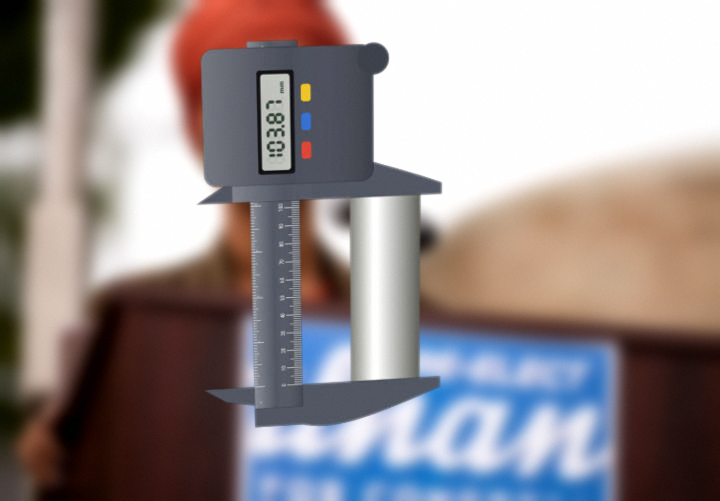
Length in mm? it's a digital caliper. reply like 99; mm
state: 103.87; mm
